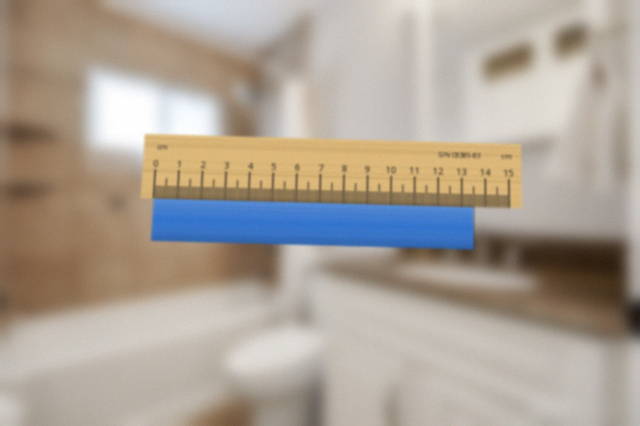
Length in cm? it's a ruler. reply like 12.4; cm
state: 13.5; cm
